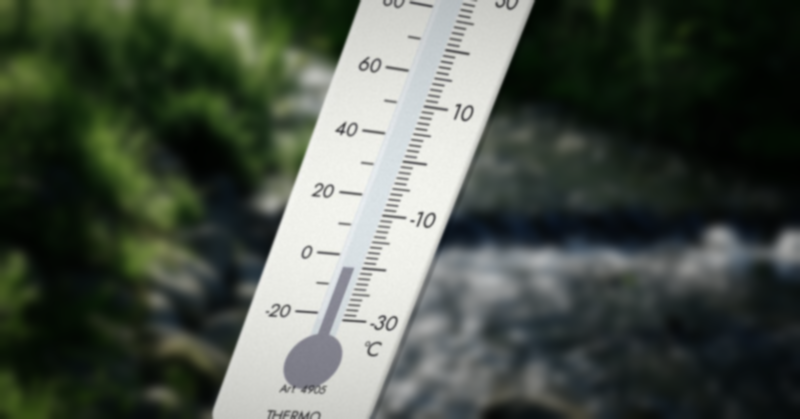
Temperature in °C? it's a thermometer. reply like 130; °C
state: -20; °C
